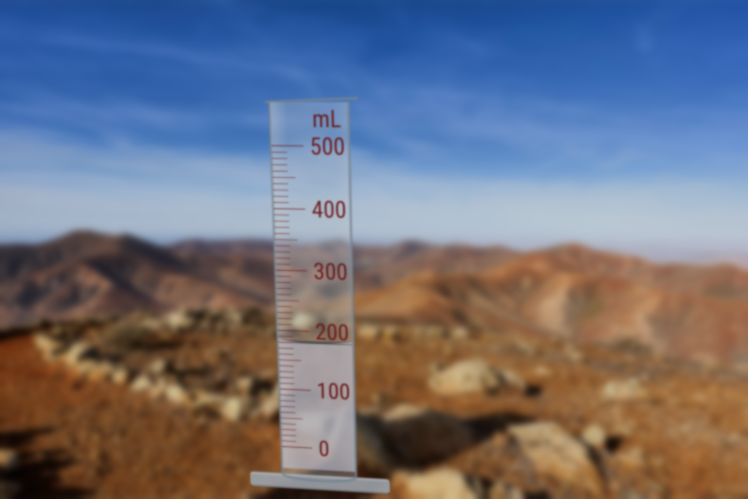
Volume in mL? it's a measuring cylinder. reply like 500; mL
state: 180; mL
